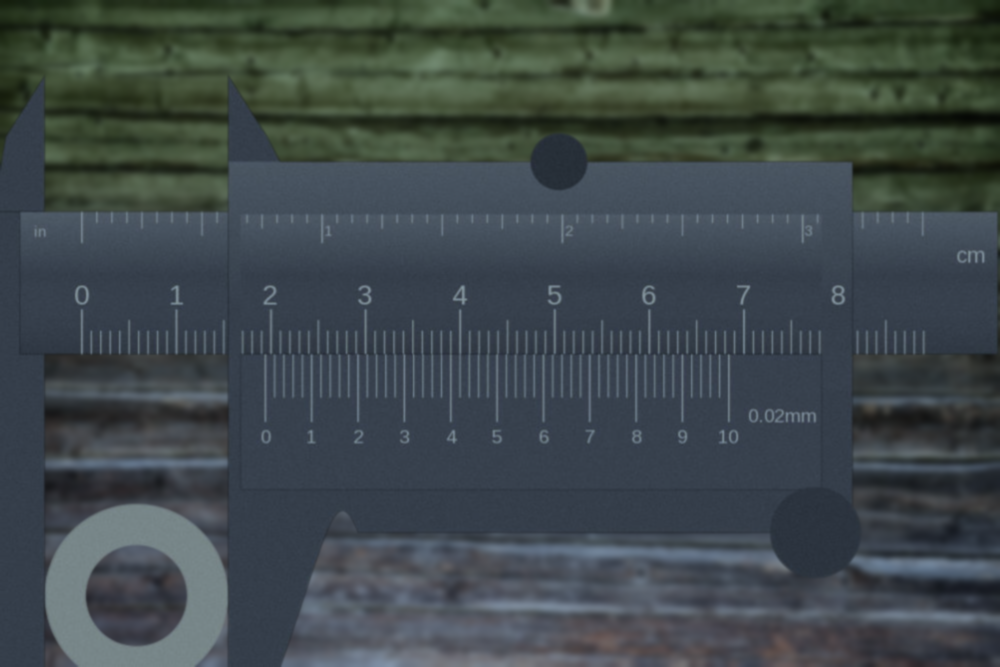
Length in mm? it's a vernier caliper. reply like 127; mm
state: 19.4; mm
